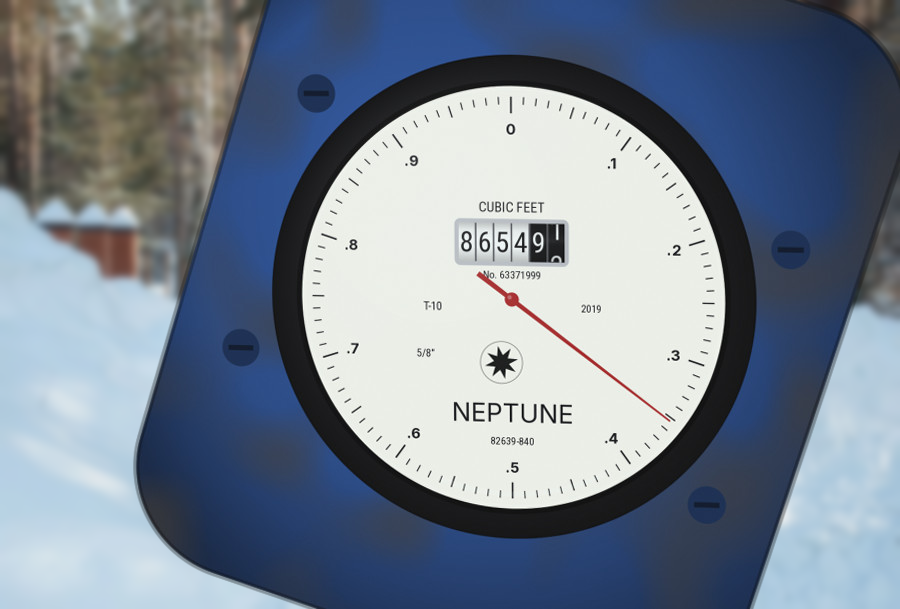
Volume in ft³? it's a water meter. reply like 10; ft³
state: 865491.35; ft³
